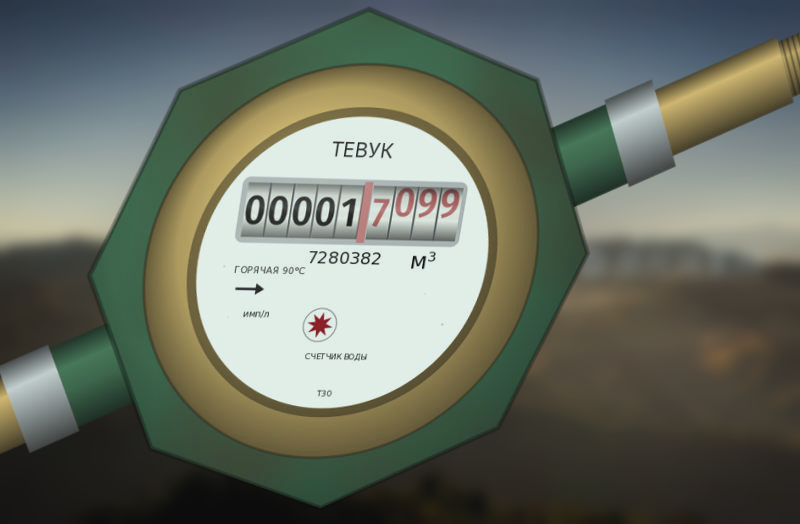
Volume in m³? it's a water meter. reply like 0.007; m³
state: 1.7099; m³
